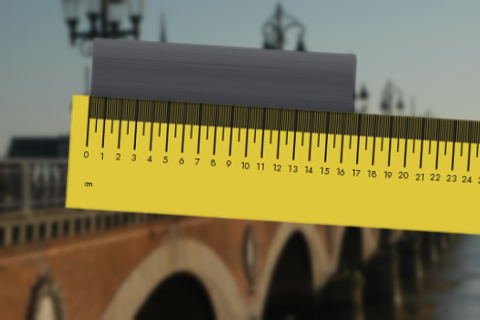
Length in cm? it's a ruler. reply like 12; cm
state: 16.5; cm
